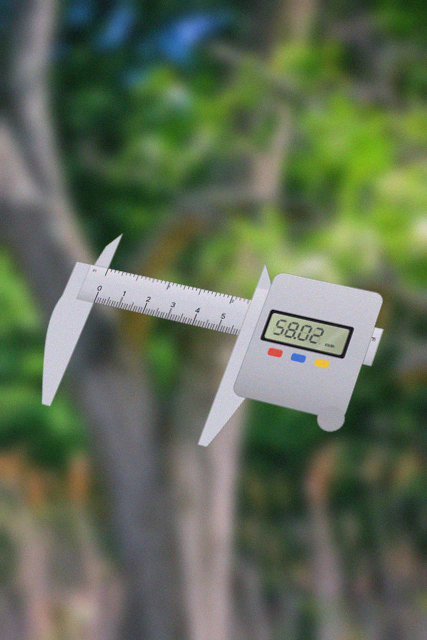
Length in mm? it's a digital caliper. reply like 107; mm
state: 58.02; mm
